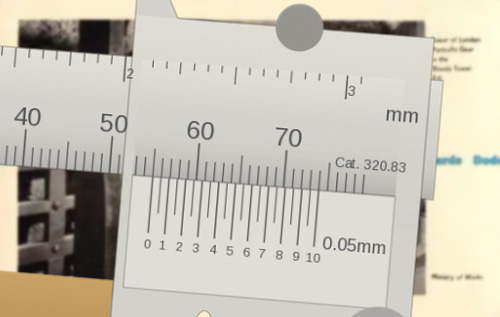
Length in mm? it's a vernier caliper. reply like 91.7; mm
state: 55.0; mm
